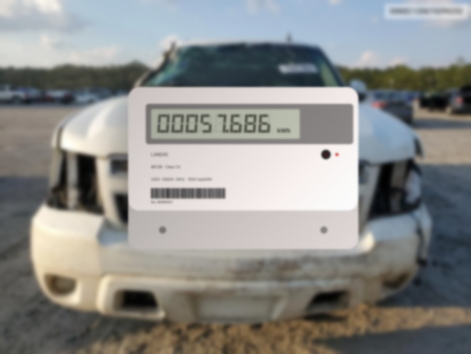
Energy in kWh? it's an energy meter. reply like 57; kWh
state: 57.686; kWh
